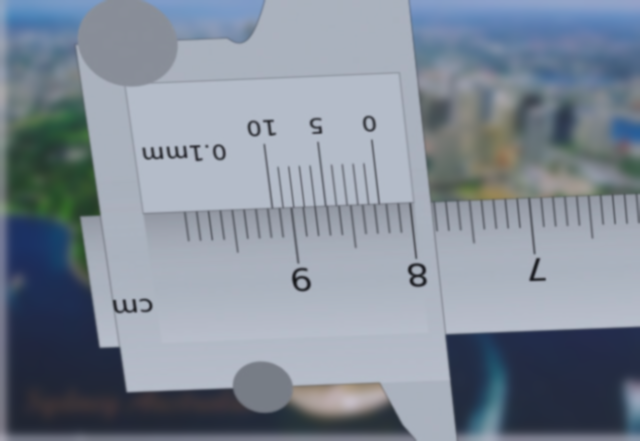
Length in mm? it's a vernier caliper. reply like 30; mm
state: 82.6; mm
